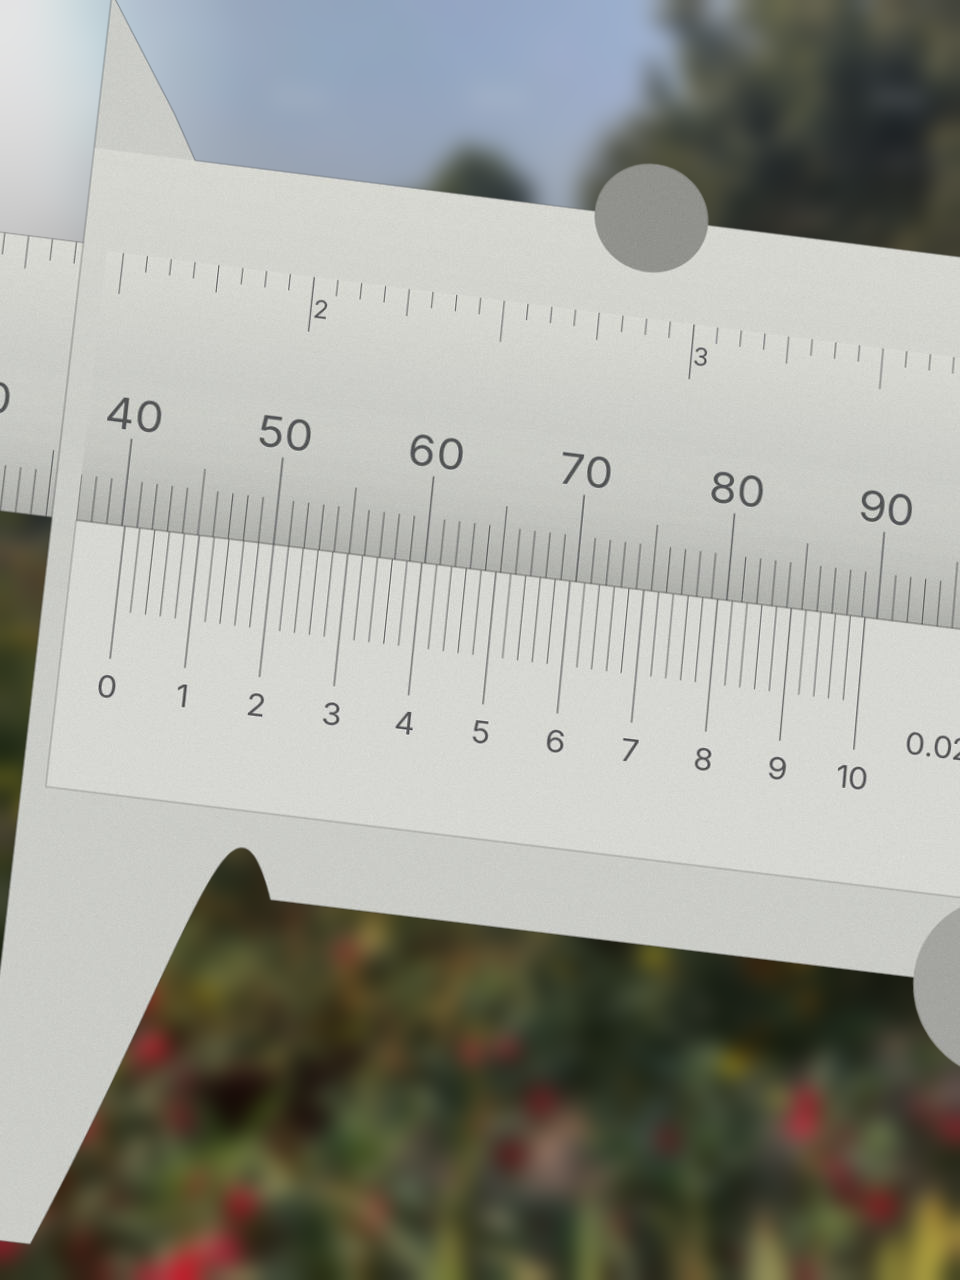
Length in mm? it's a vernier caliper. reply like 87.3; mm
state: 40.2; mm
